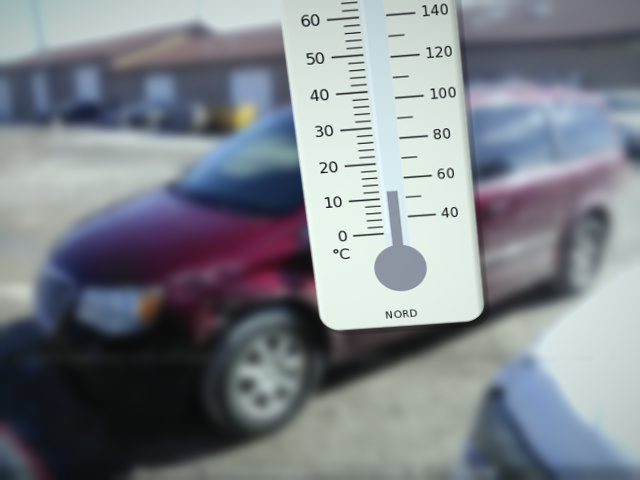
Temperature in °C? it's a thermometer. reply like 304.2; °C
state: 12; °C
